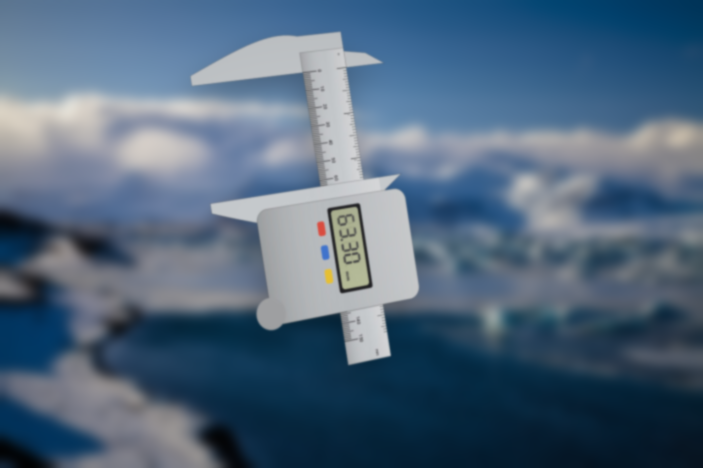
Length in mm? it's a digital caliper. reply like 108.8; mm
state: 63.30; mm
